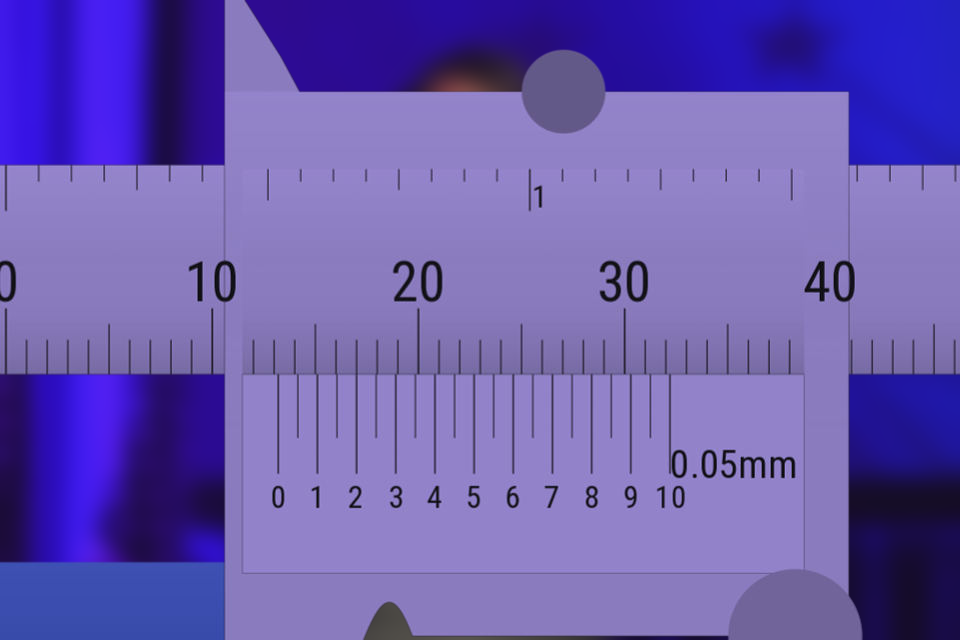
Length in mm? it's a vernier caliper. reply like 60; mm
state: 13.2; mm
